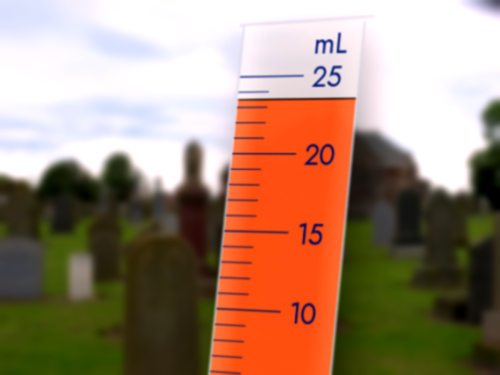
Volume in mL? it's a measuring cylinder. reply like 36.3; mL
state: 23.5; mL
